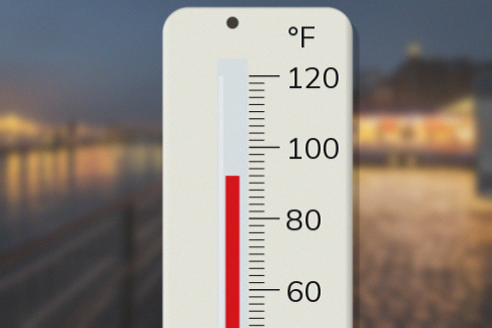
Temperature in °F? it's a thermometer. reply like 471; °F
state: 92; °F
